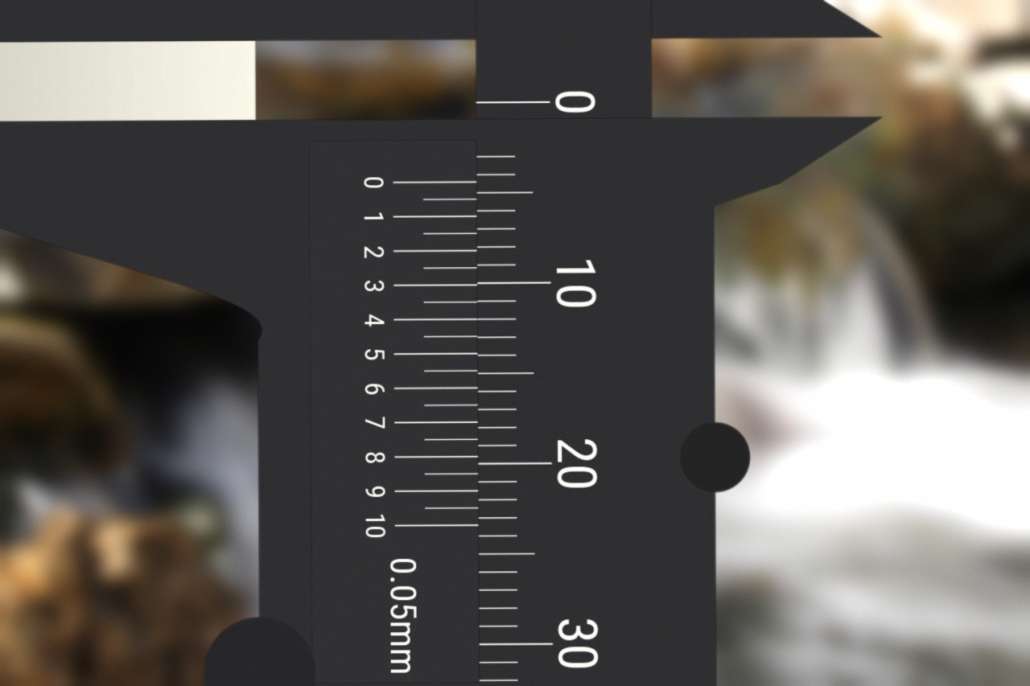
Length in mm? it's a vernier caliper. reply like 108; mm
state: 4.4; mm
